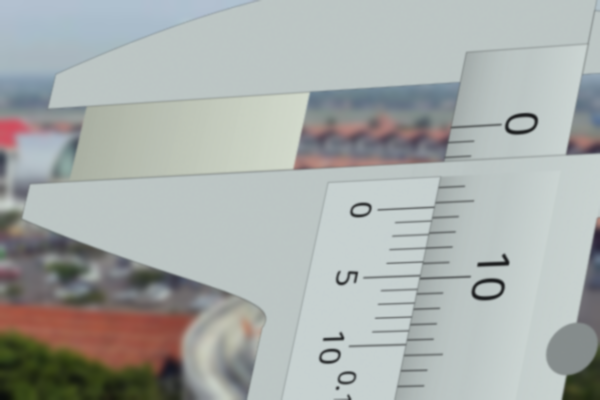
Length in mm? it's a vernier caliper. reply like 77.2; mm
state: 5.3; mm
